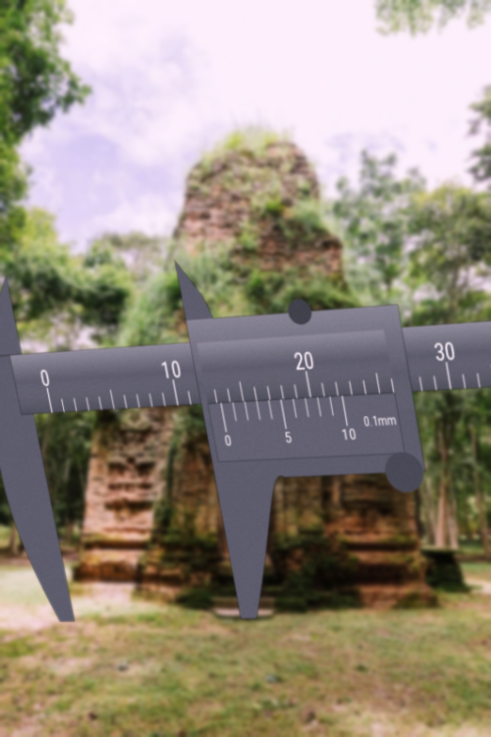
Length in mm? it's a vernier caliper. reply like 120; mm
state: 13.3; mm
